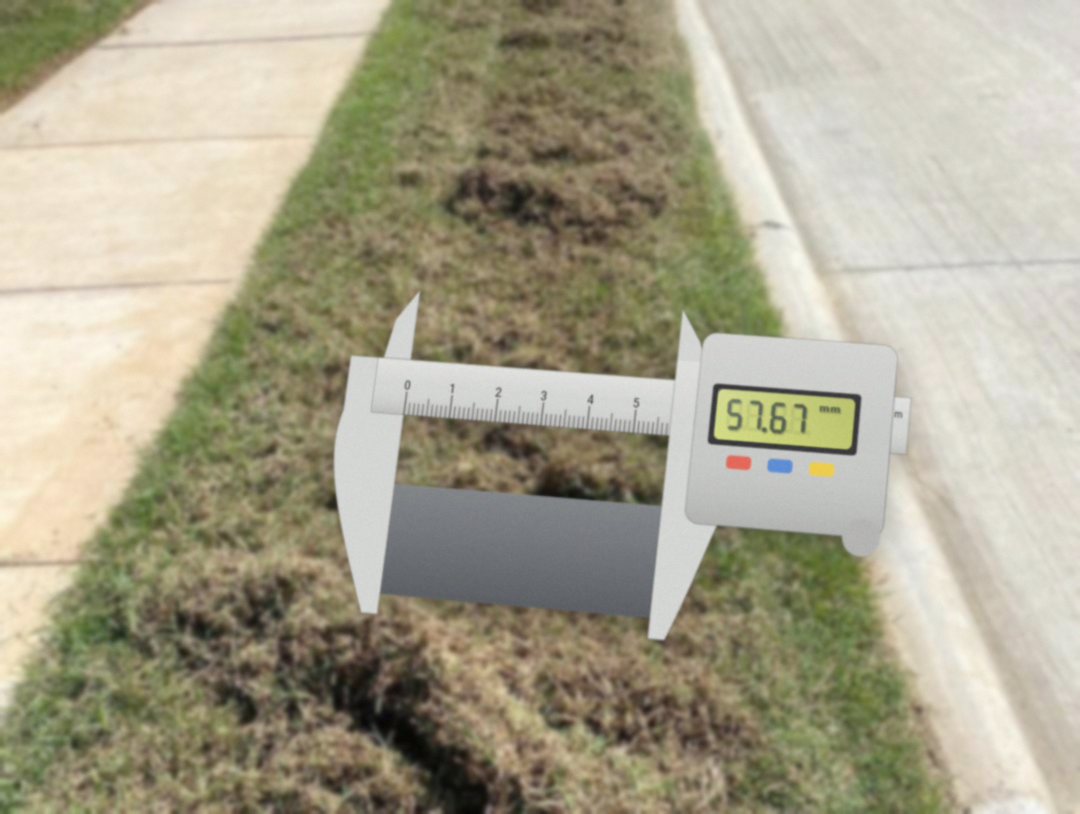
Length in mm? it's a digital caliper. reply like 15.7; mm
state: 57.67; mm
